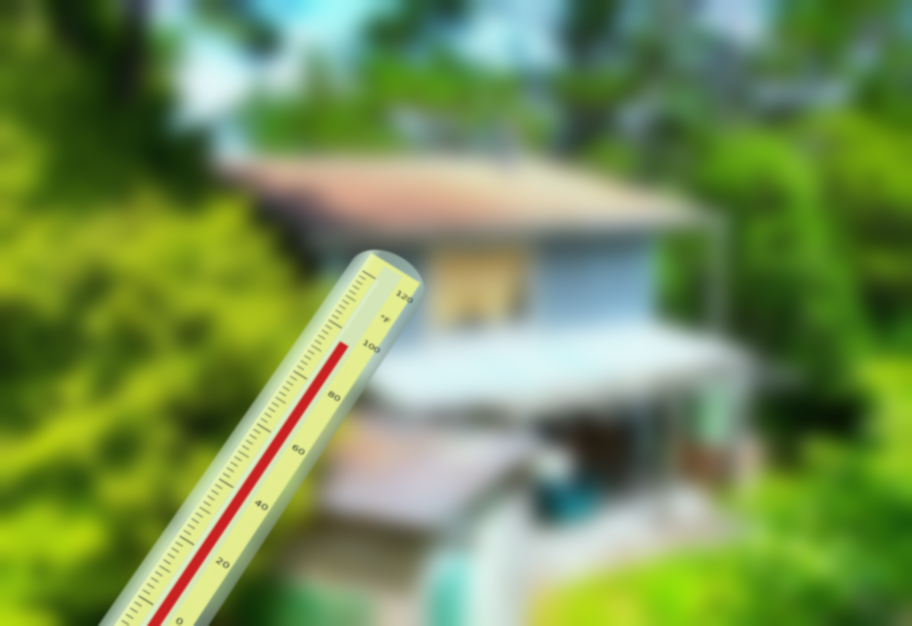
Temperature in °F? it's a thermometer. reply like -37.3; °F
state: 96; °F
